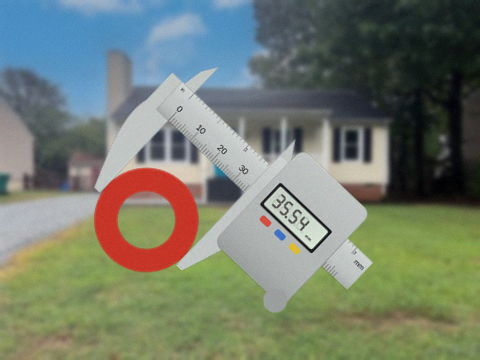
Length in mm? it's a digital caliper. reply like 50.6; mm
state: 35.54; mm
